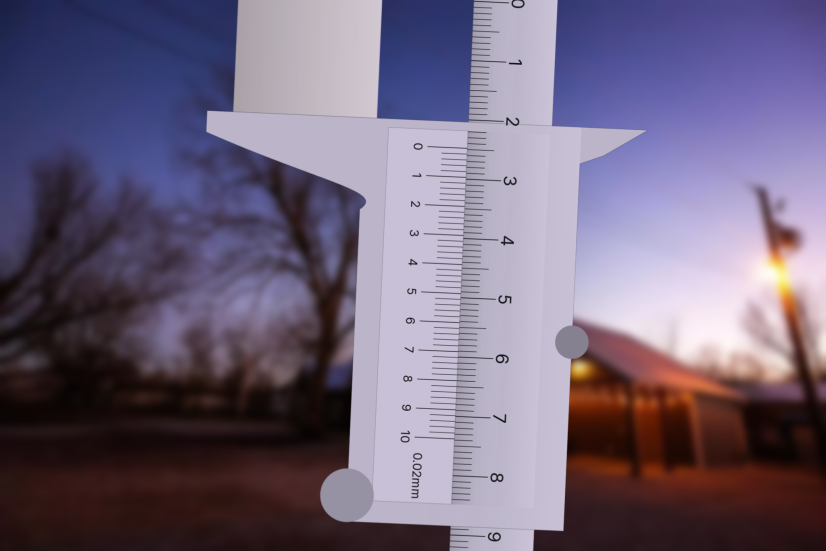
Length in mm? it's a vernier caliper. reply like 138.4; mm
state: 24.8; mm
